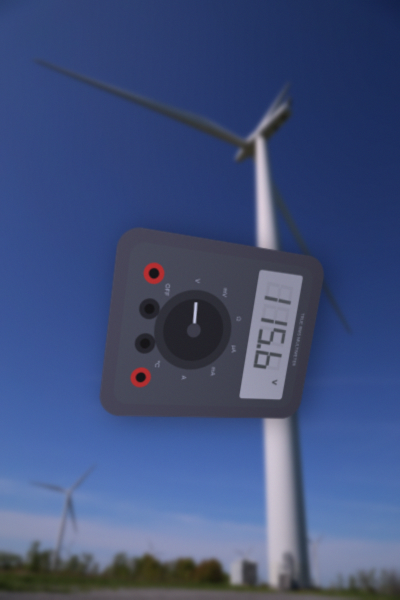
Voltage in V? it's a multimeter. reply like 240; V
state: 115.6; V
